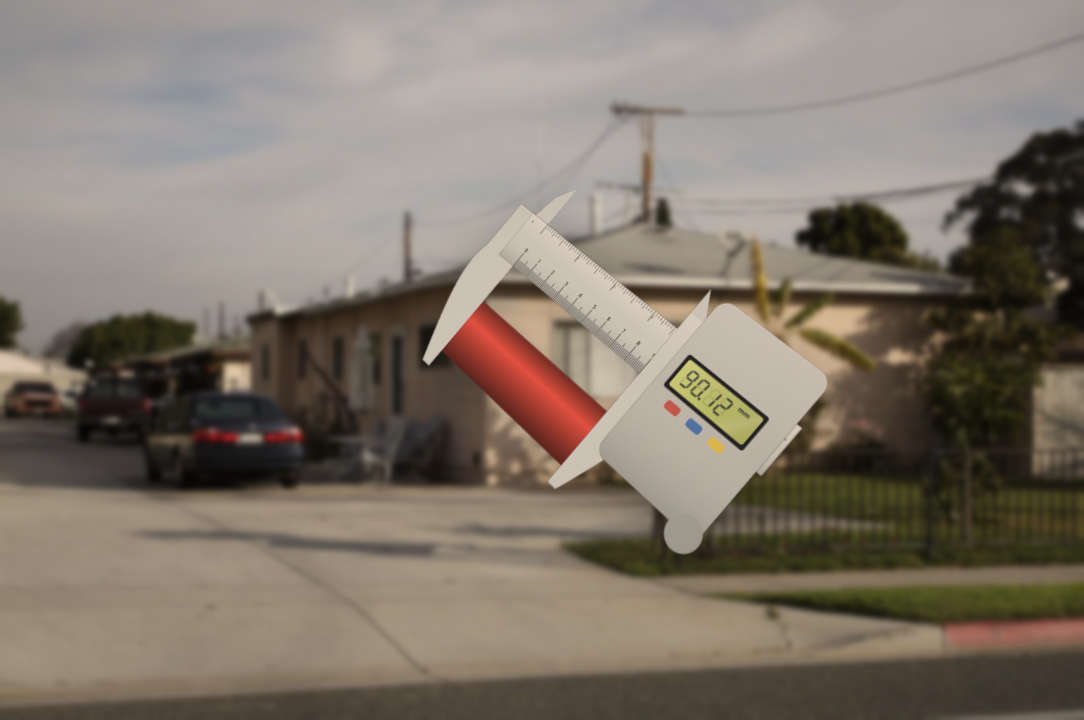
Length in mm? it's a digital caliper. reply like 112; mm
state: 90.12; mm
